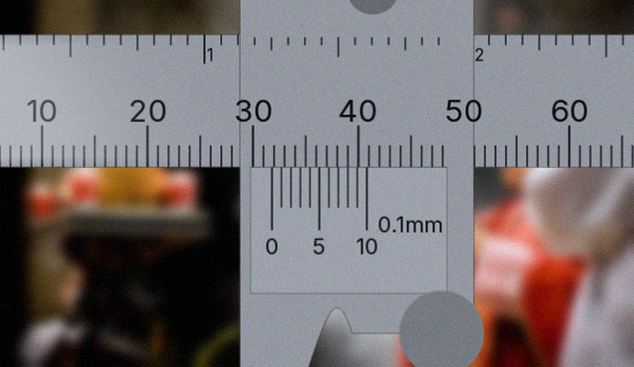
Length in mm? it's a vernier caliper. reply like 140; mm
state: 31.8; mm
